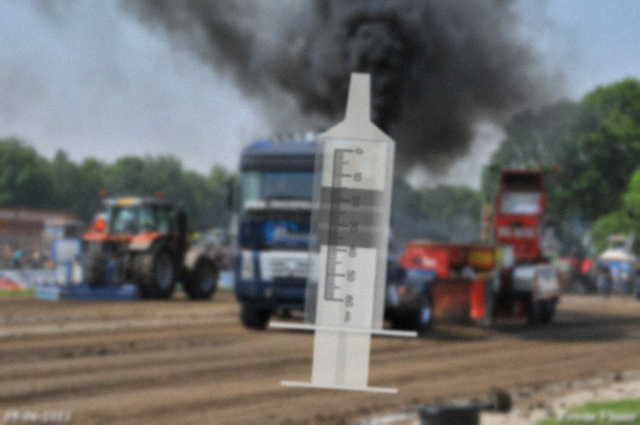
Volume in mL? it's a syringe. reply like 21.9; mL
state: 15; mL
